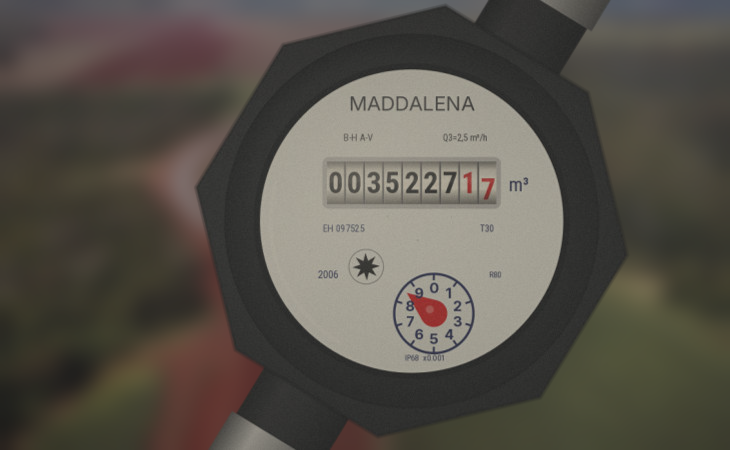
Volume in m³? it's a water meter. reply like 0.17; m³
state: 35227.168; m³
